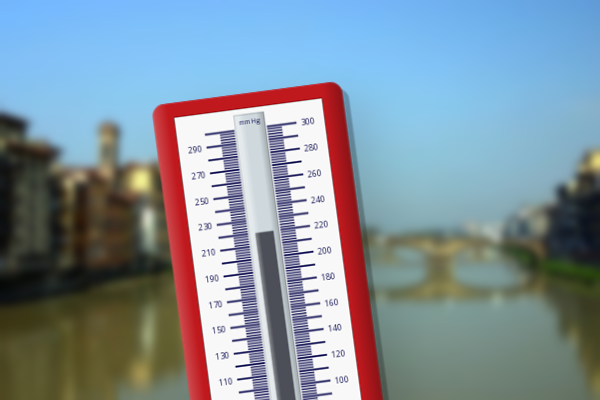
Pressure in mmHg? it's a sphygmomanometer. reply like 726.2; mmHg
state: 220; mmHg
